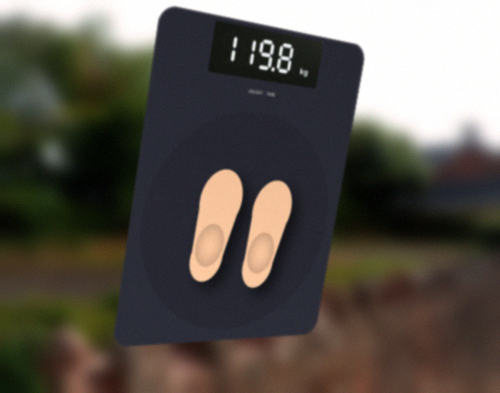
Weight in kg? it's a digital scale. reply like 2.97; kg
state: 119.8; kg
